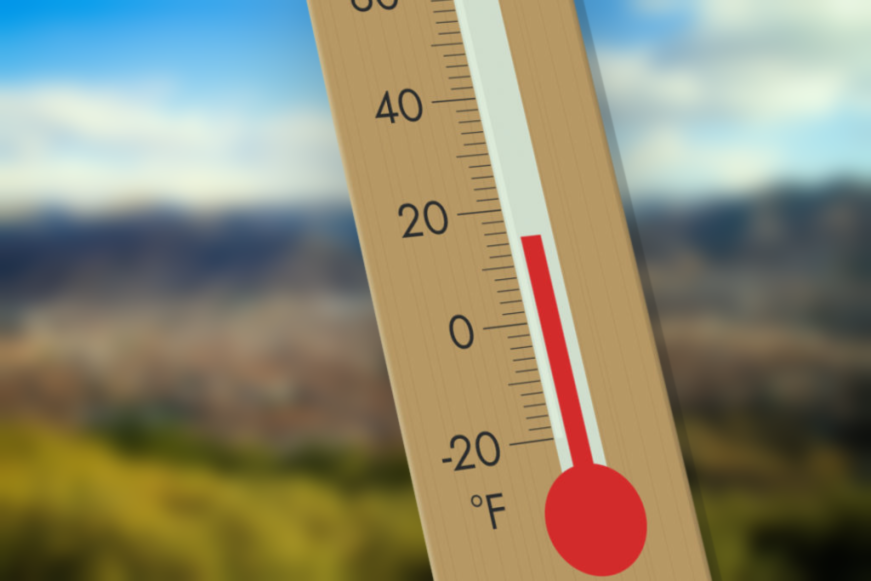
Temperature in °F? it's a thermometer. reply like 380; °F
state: 15; °F
